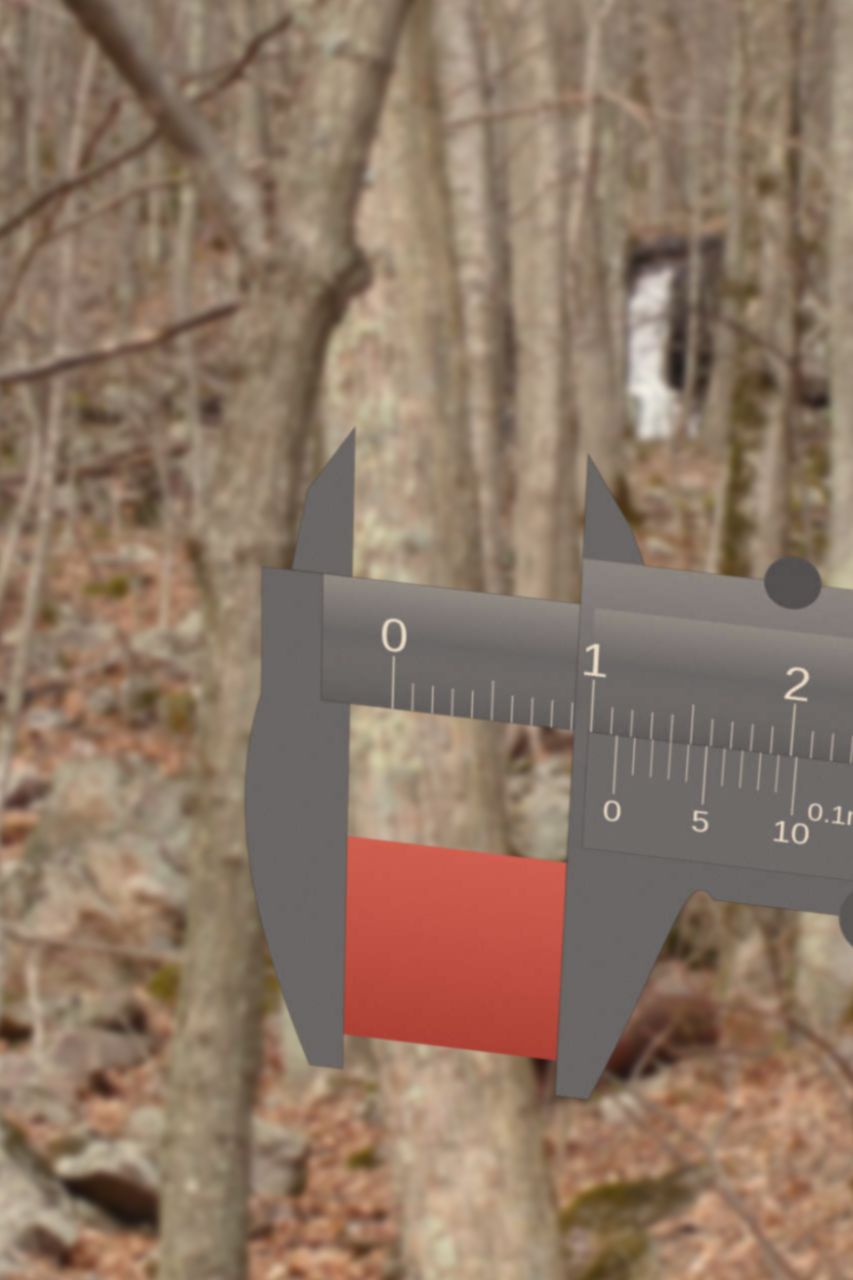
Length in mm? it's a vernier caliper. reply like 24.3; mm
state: 11.3; mm
